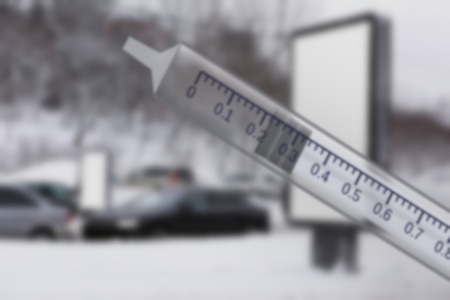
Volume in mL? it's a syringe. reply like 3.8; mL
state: 0.22; mL
